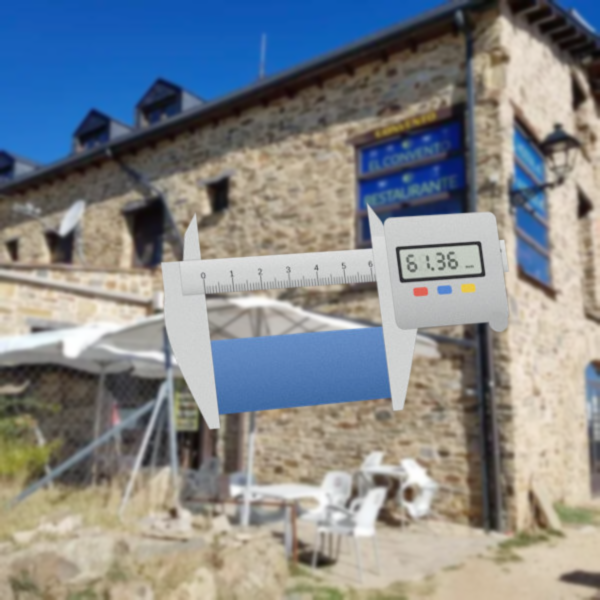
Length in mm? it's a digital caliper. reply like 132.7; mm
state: 61.36; mm
